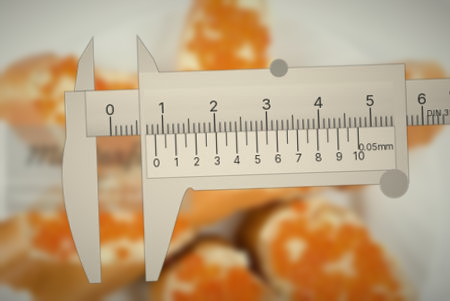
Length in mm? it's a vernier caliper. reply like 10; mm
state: 8.5; mm
